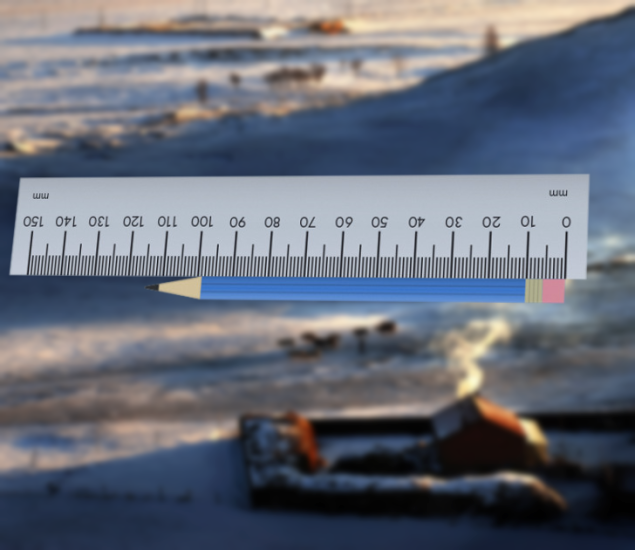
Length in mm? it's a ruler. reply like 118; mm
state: 115; mm
